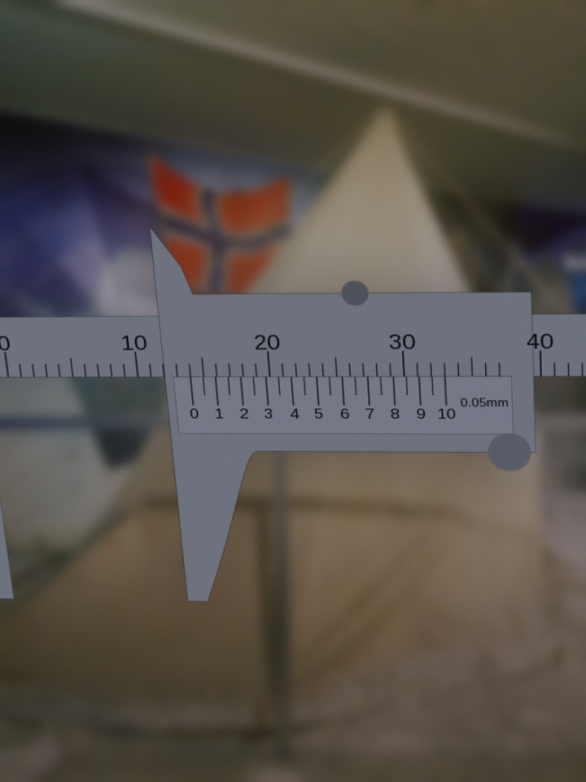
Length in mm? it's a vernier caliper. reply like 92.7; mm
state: 14.0; mm
